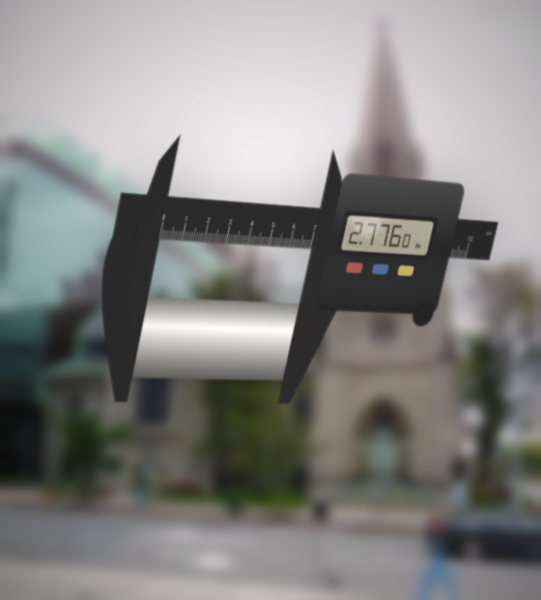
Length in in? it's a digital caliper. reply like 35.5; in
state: 2.7760; in
